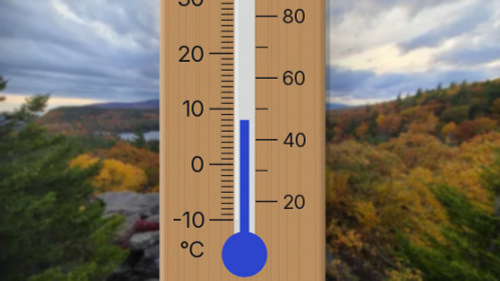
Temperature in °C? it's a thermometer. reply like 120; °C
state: 8; °C
